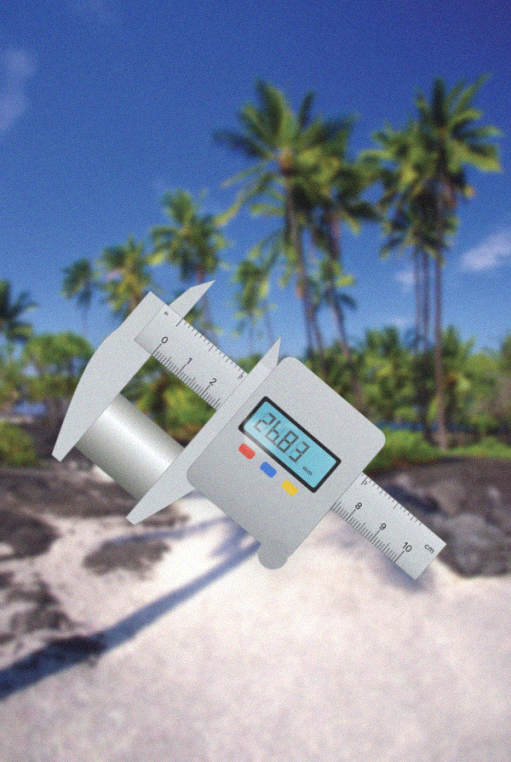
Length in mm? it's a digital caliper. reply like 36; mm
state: 26.83; mm
